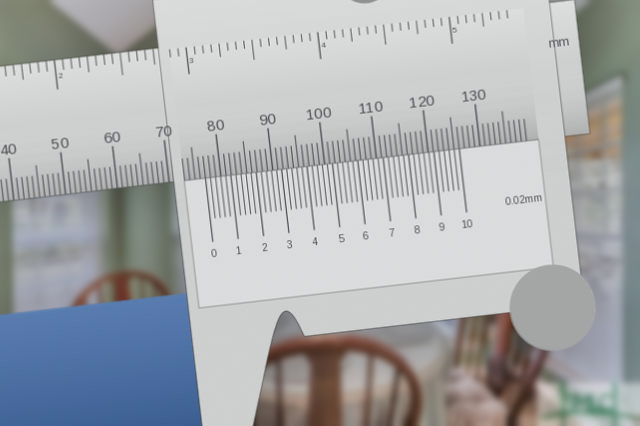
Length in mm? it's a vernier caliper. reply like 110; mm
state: 77.0; mm
